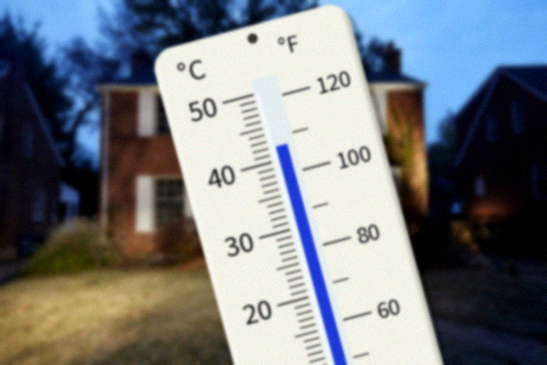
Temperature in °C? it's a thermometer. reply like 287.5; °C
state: 42; °C
